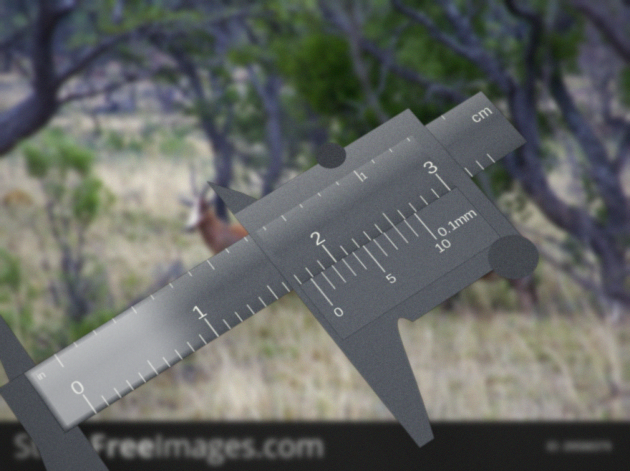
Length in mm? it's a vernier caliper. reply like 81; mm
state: 17.8; mm
